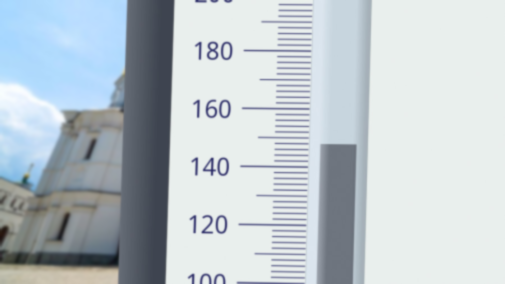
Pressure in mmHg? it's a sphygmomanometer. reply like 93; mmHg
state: 148; mmHg
